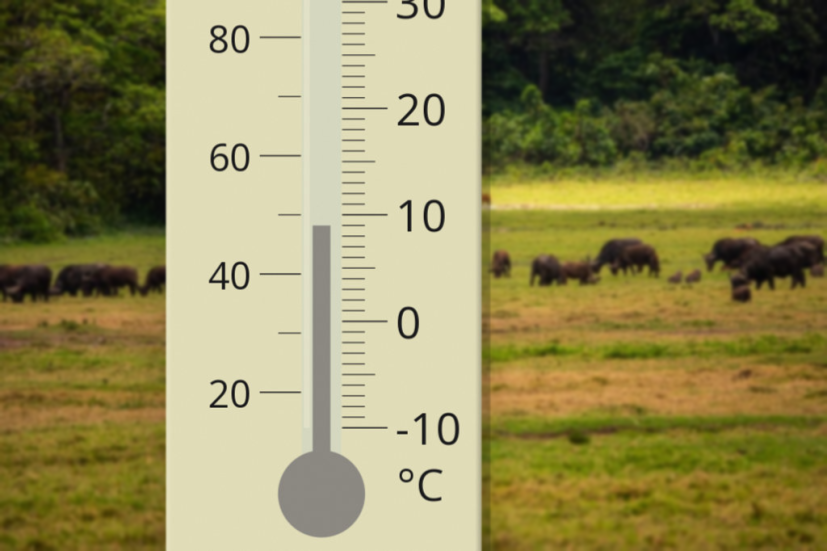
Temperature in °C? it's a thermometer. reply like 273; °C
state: 9; °C
